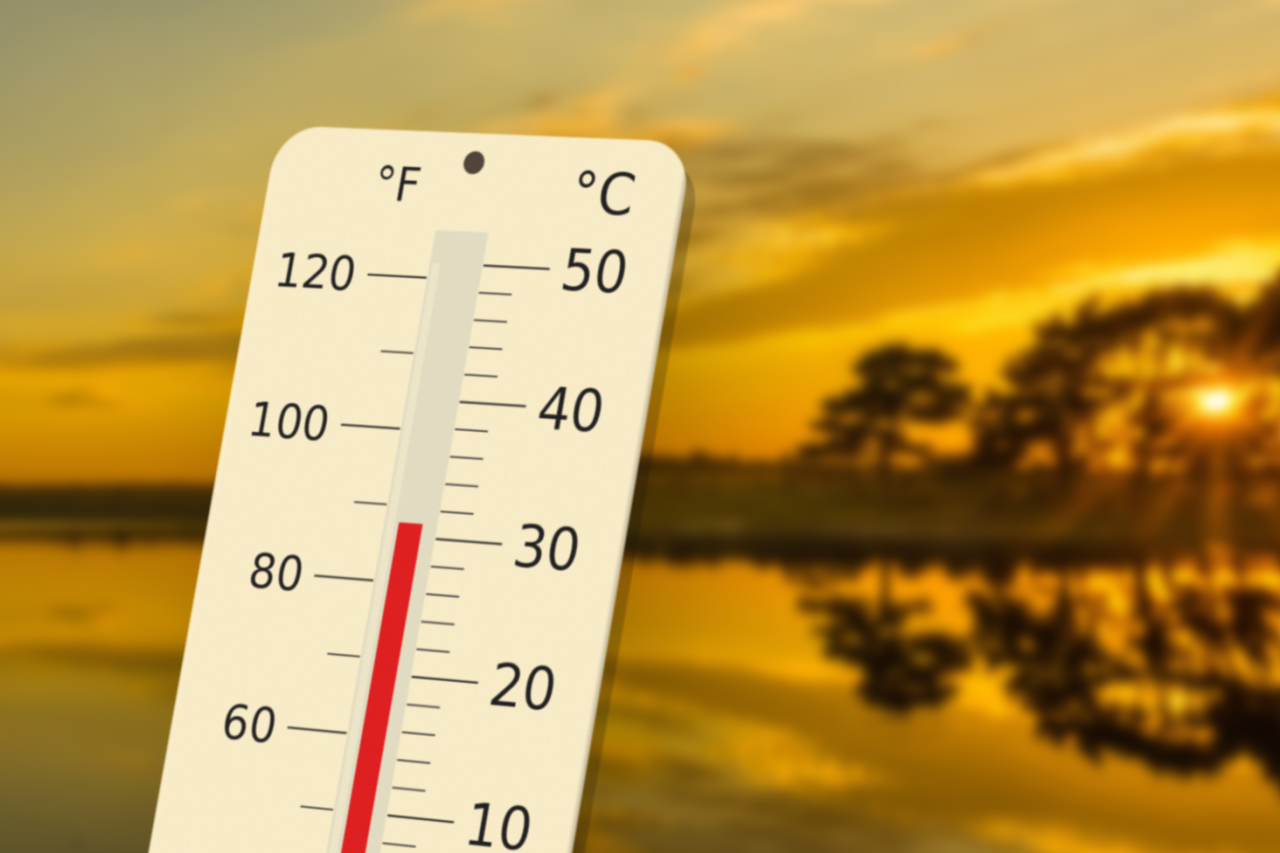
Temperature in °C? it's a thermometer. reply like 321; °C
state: 31; °C
